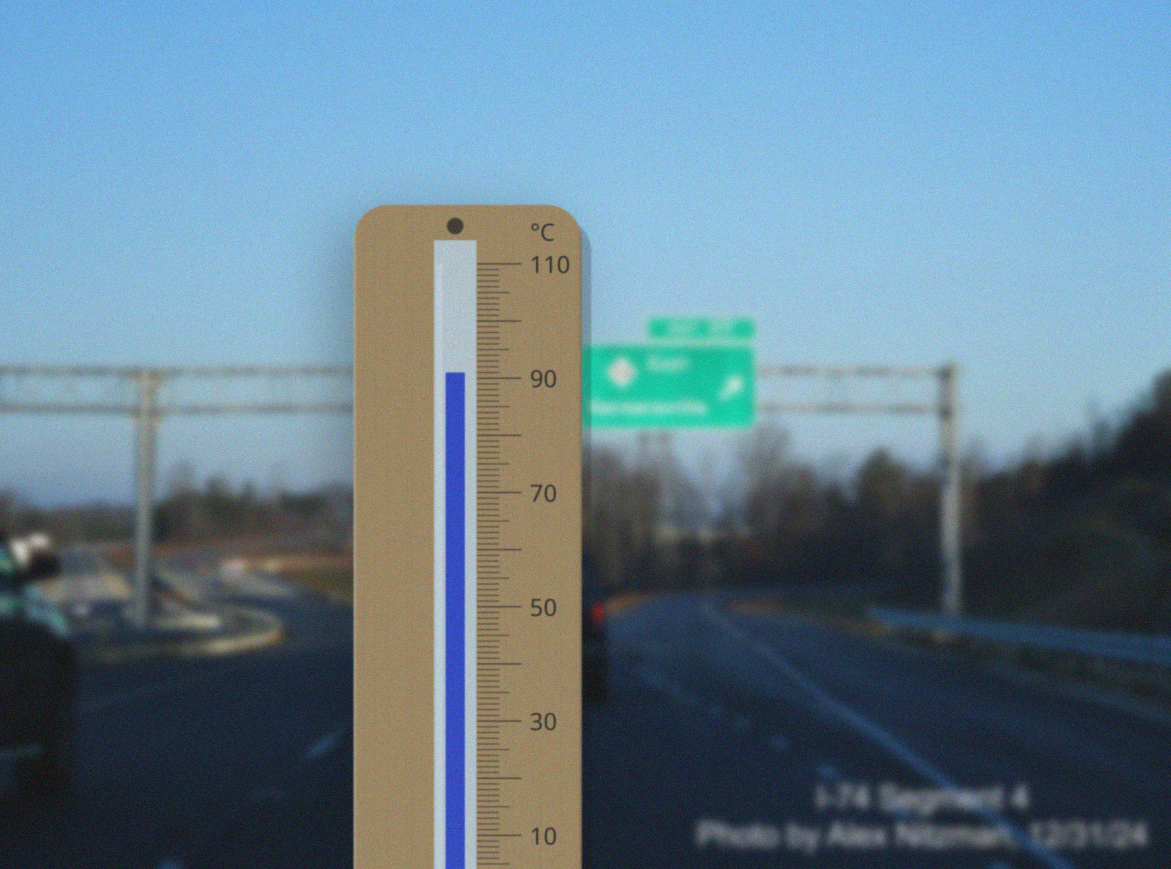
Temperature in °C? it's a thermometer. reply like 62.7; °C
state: 91; °C
